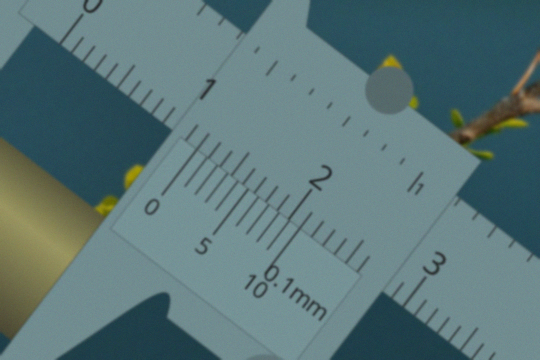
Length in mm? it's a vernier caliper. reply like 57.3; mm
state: 12.0; mm
